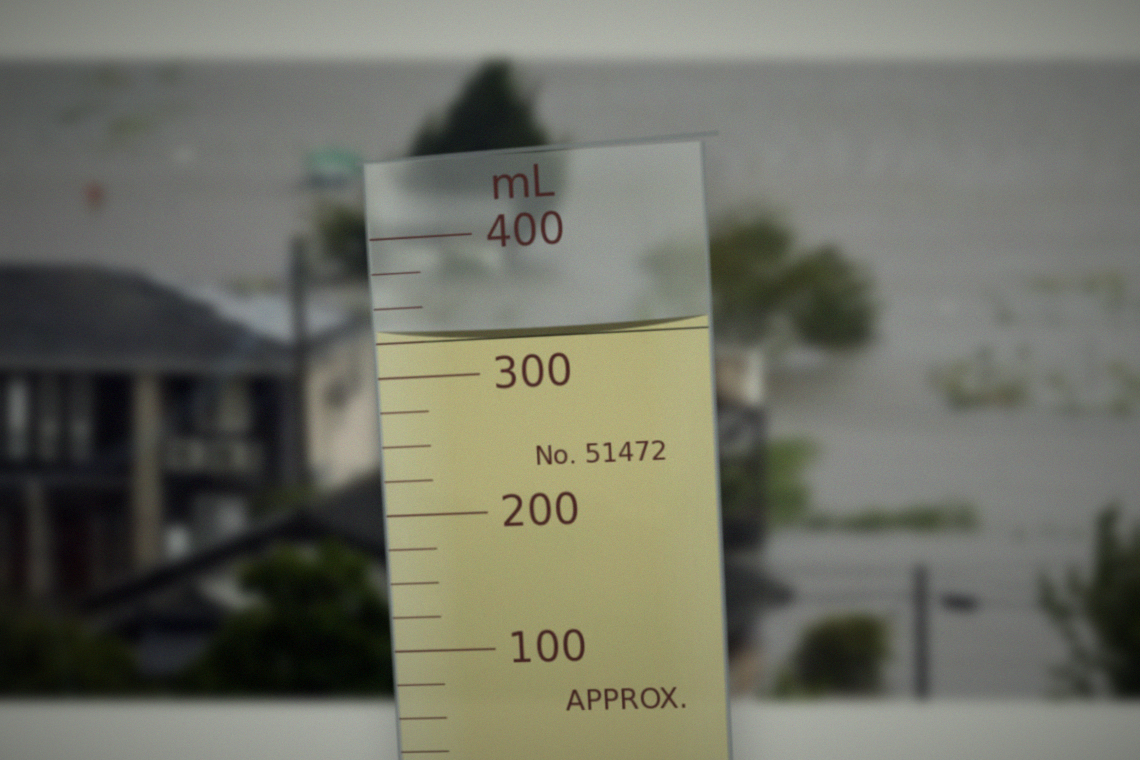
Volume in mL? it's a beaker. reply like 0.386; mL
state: 325; mL
